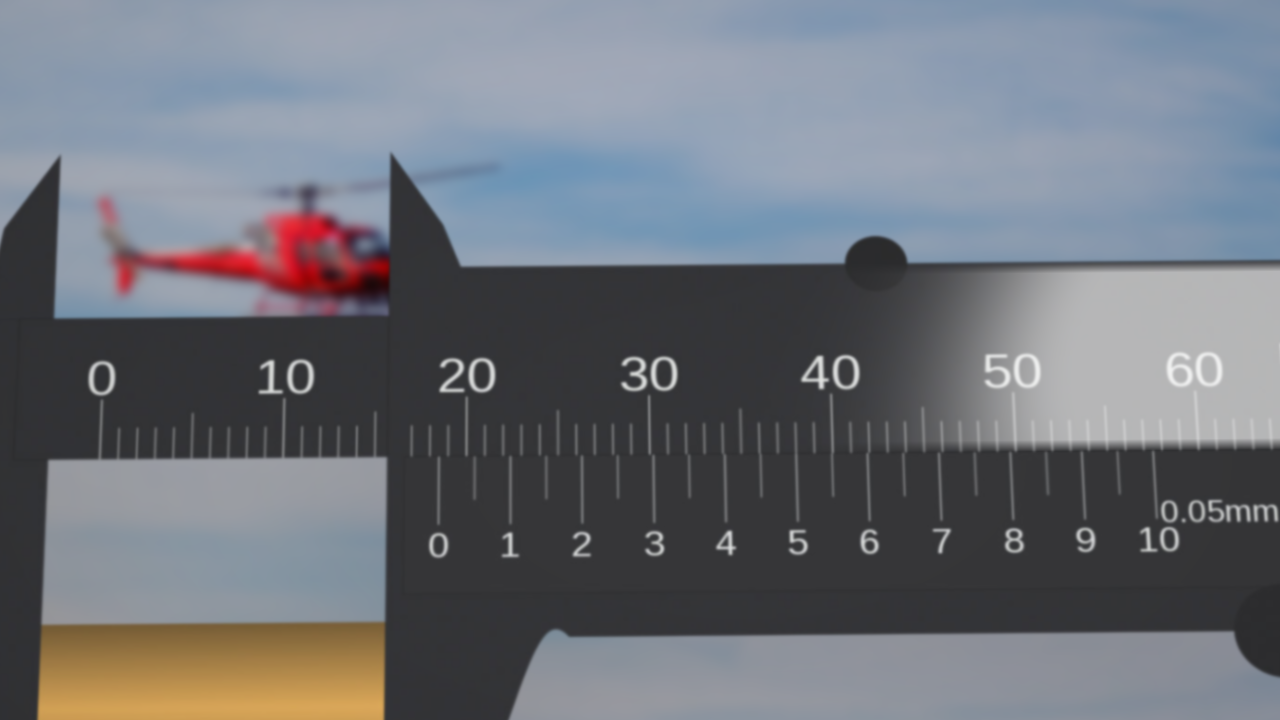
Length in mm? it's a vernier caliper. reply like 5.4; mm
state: 18.5; mm
